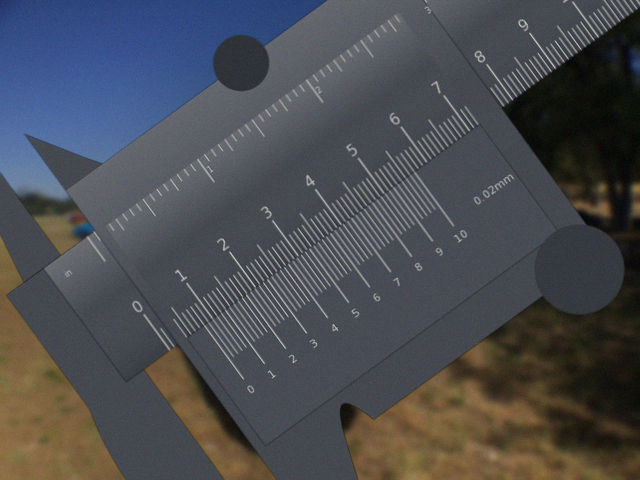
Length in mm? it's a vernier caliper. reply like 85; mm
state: 8.0; mm
